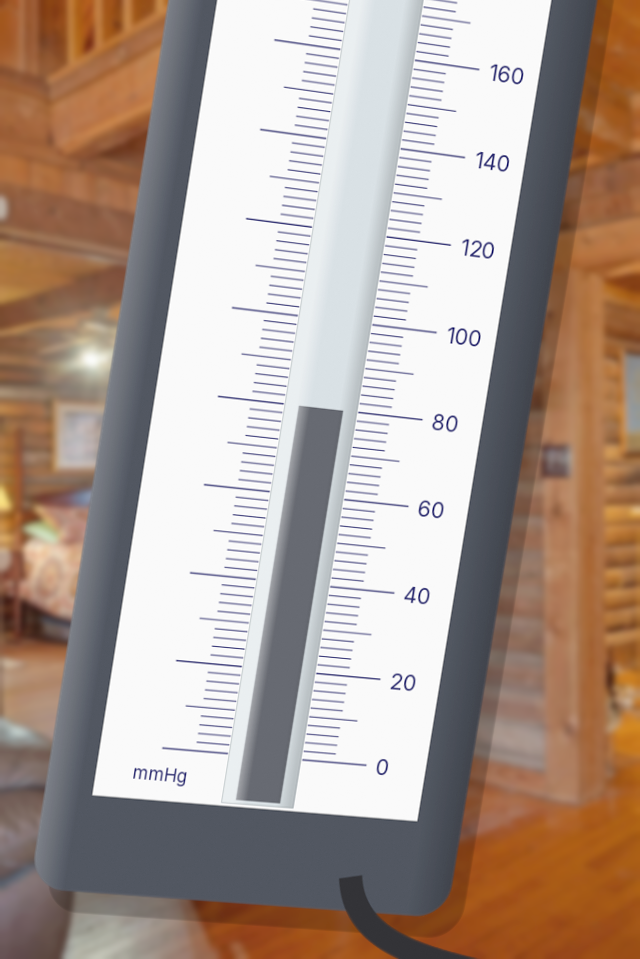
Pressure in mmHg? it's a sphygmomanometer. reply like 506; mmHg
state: 80; mmHg
